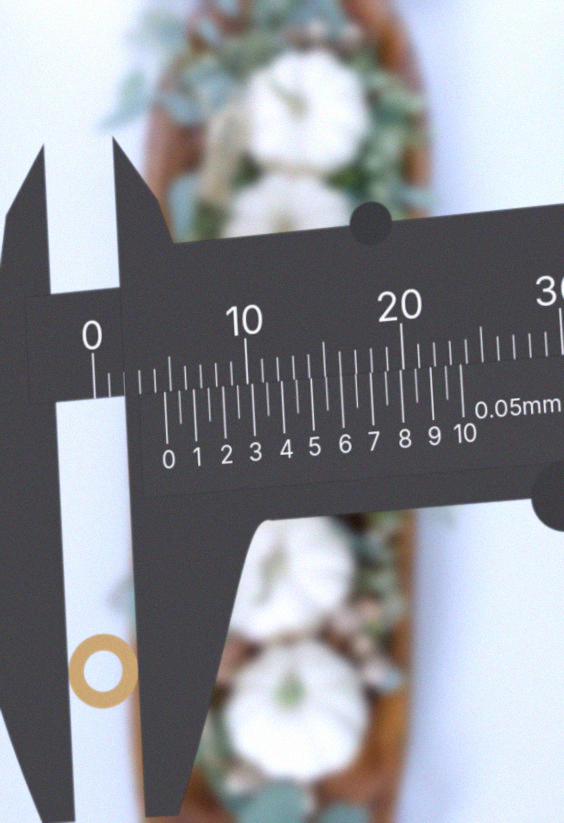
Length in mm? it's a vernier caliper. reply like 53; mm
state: 4.6; mm
